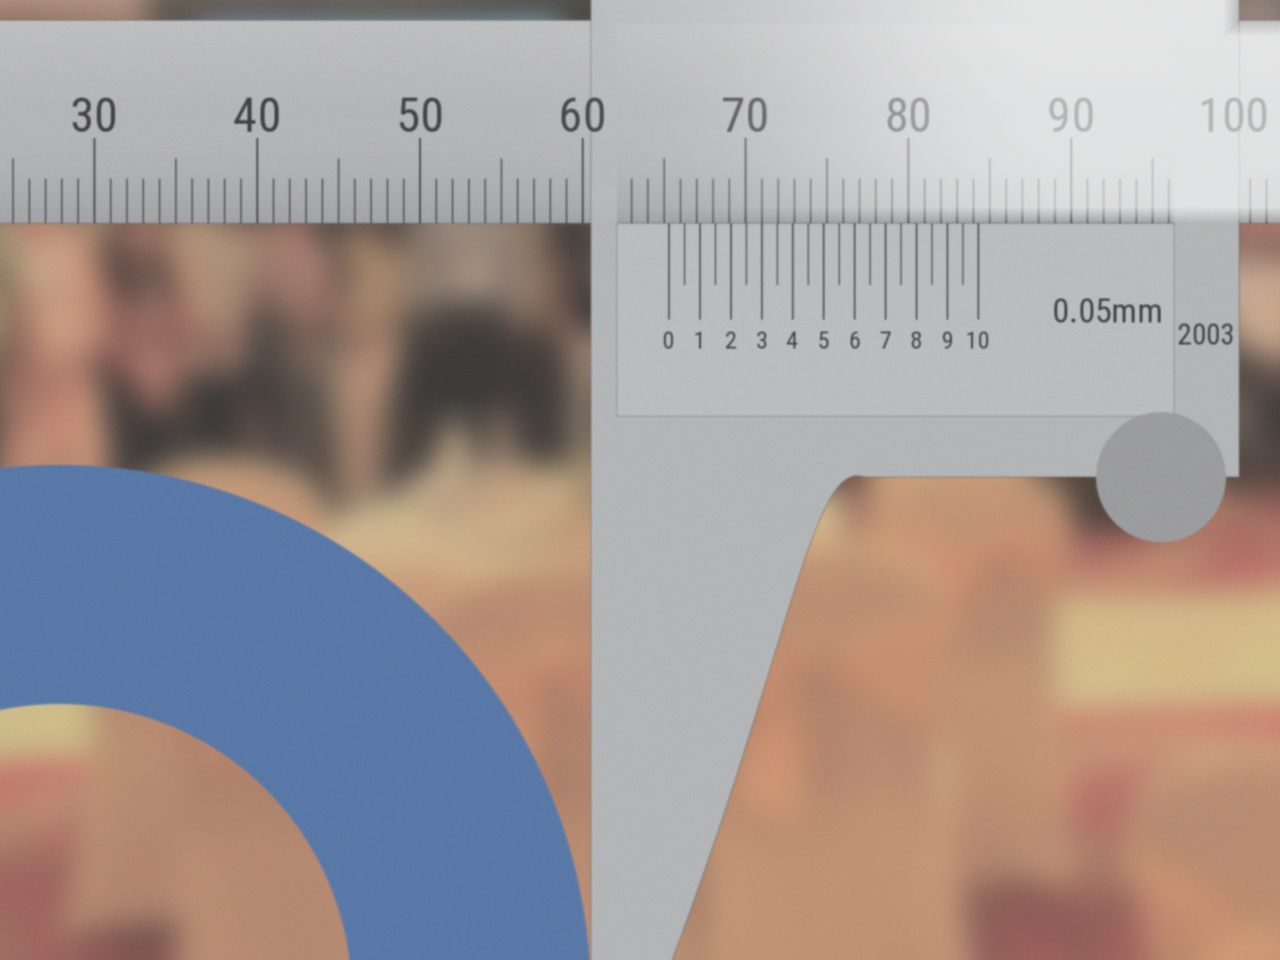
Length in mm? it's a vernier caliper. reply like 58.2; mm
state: 65.3; mm
